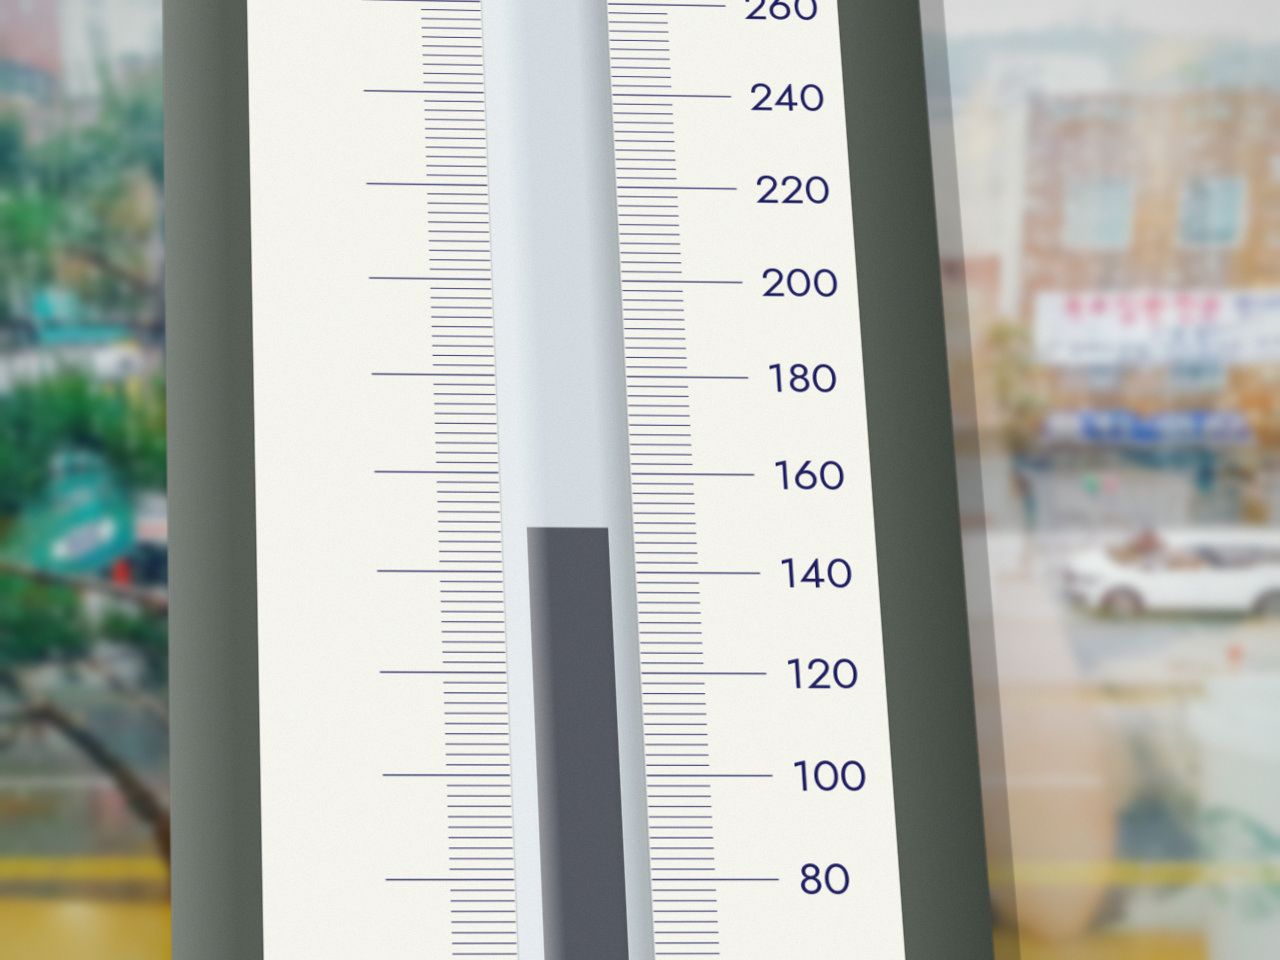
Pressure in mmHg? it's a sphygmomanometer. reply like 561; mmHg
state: 149; mmHg
